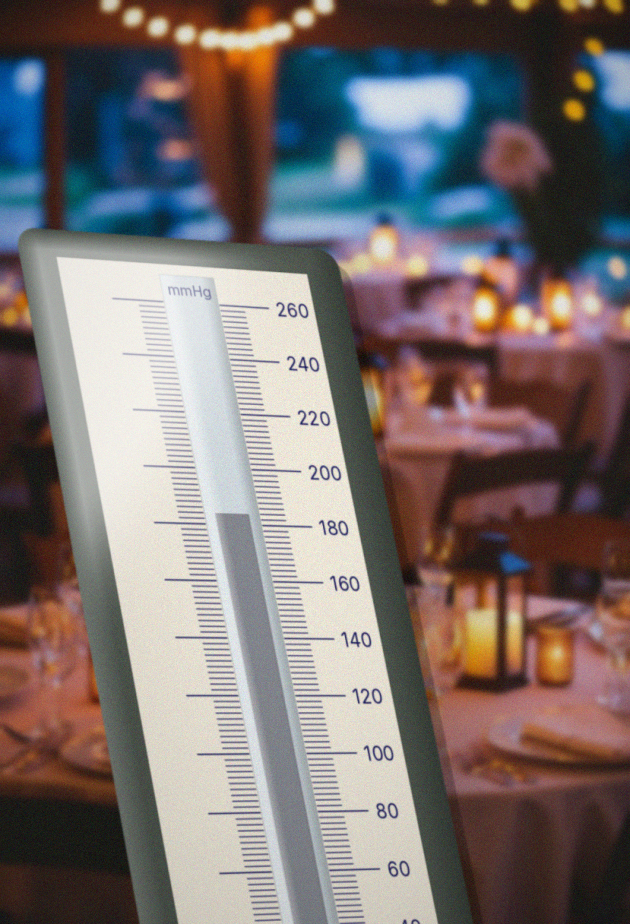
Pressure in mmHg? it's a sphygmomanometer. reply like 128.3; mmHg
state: 184; mmHg
